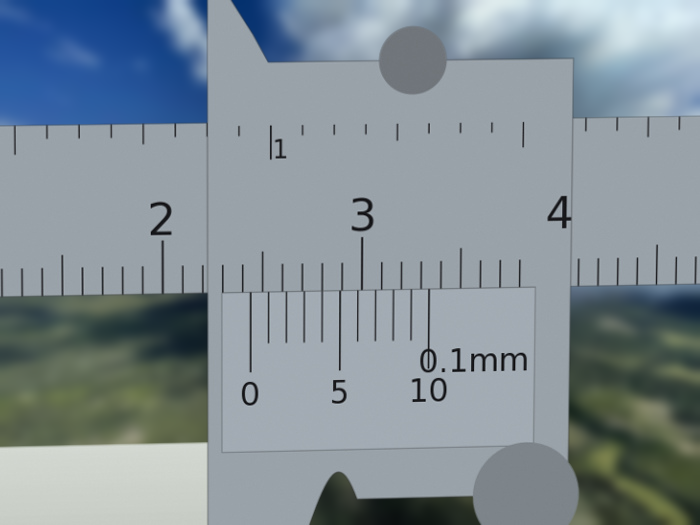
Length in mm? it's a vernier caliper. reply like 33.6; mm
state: 24.4; mm
